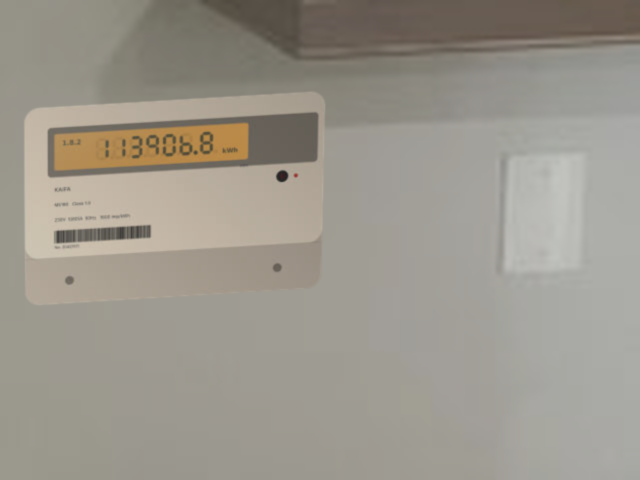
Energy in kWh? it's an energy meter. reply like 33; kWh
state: 113906.8; kWh
